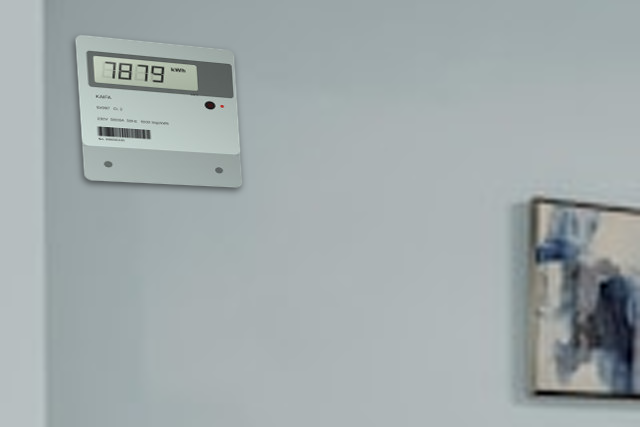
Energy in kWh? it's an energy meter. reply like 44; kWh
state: 7879; kWh
